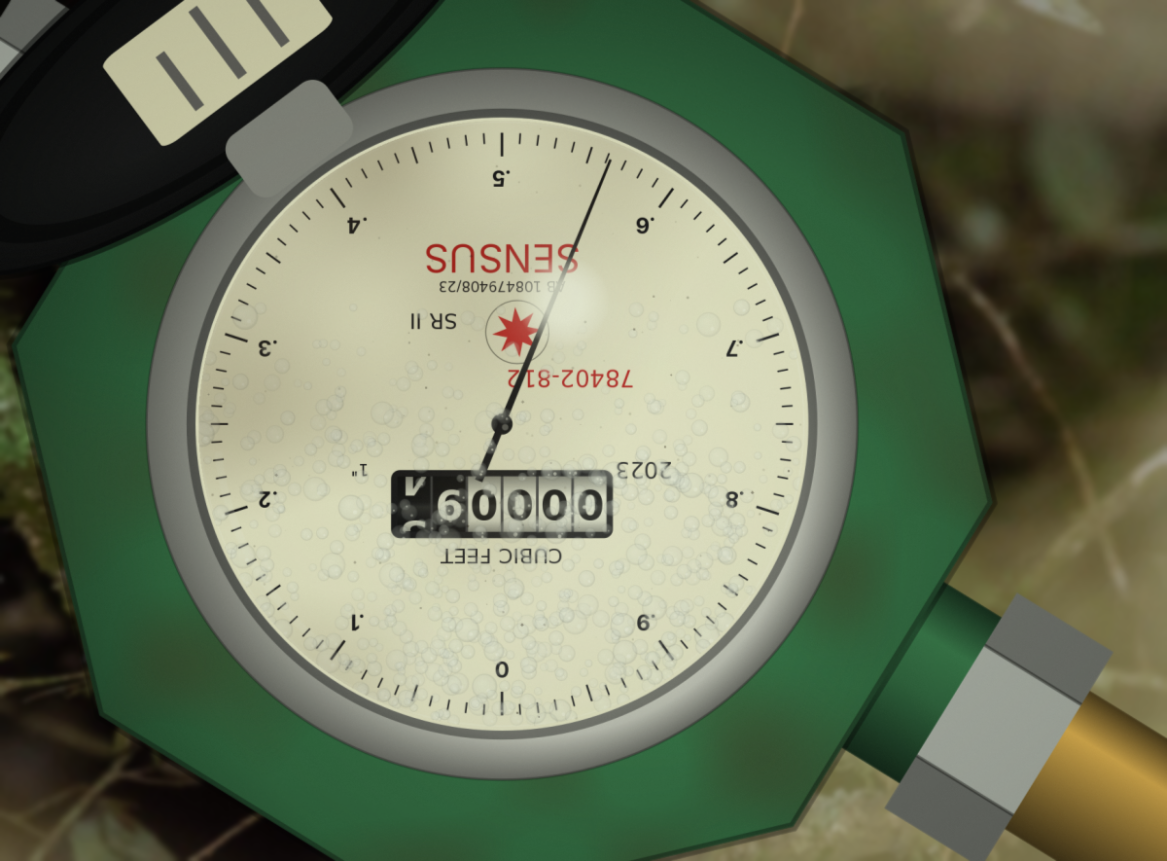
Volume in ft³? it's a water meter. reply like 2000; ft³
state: 93.56; ft³
